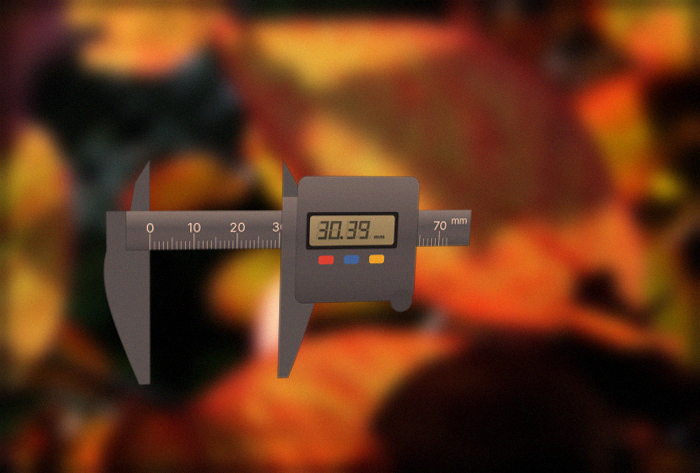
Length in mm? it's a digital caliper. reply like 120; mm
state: 30.39; mm
